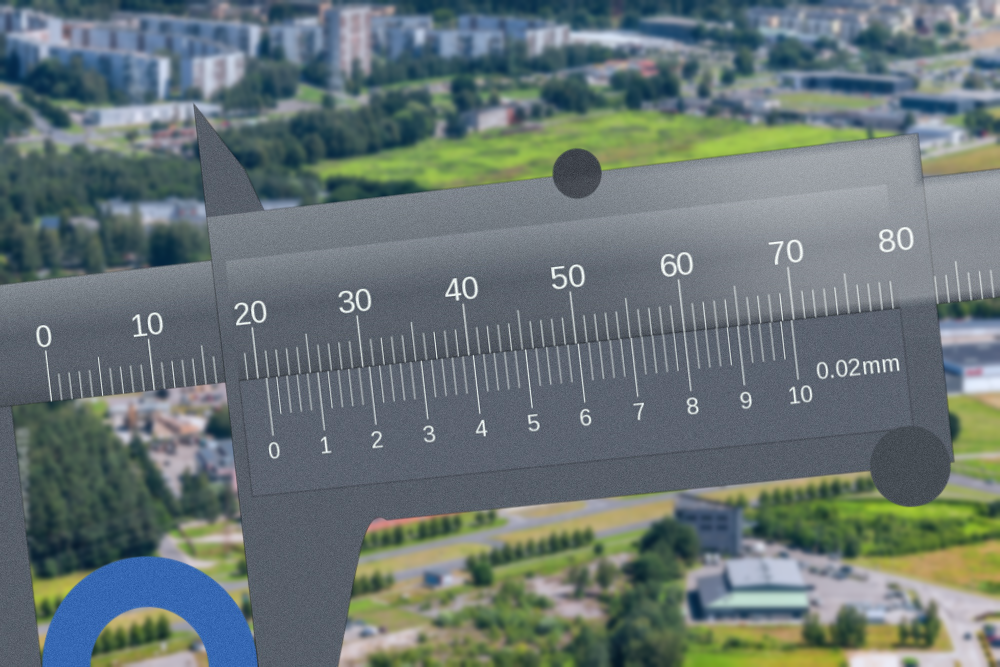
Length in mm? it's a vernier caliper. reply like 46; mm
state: 20.8; mm
